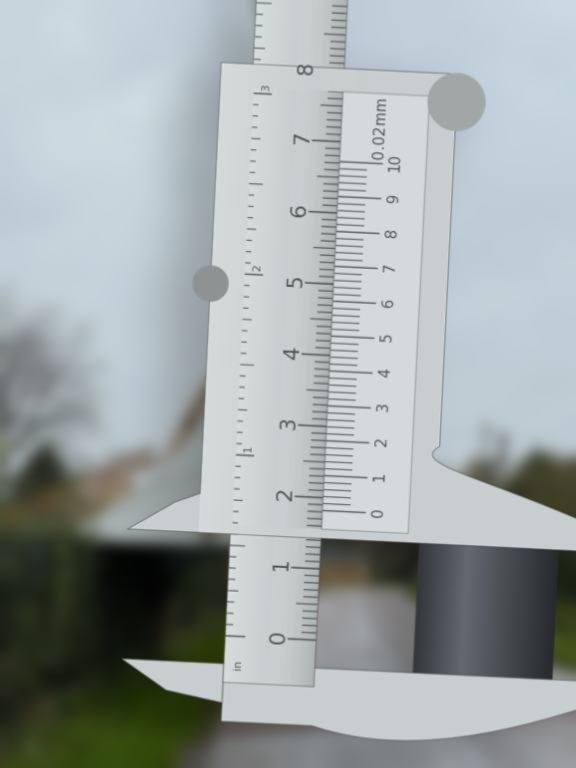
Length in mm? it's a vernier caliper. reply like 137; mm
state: 18.2; mm
